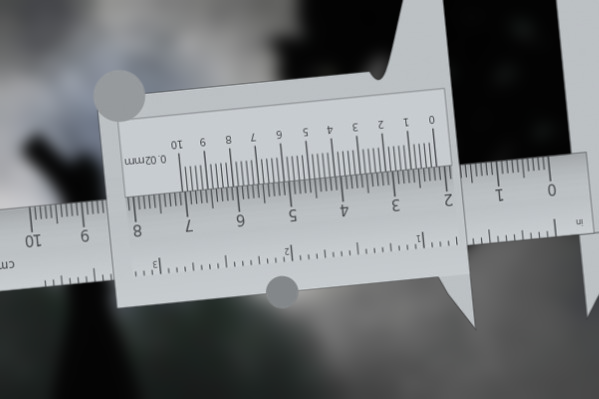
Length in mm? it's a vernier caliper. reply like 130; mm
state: 21.5; mm
